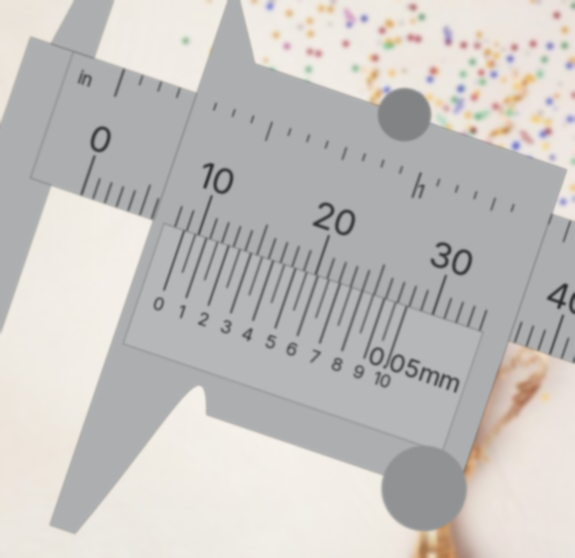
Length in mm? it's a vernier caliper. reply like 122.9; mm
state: 8.8; mm
